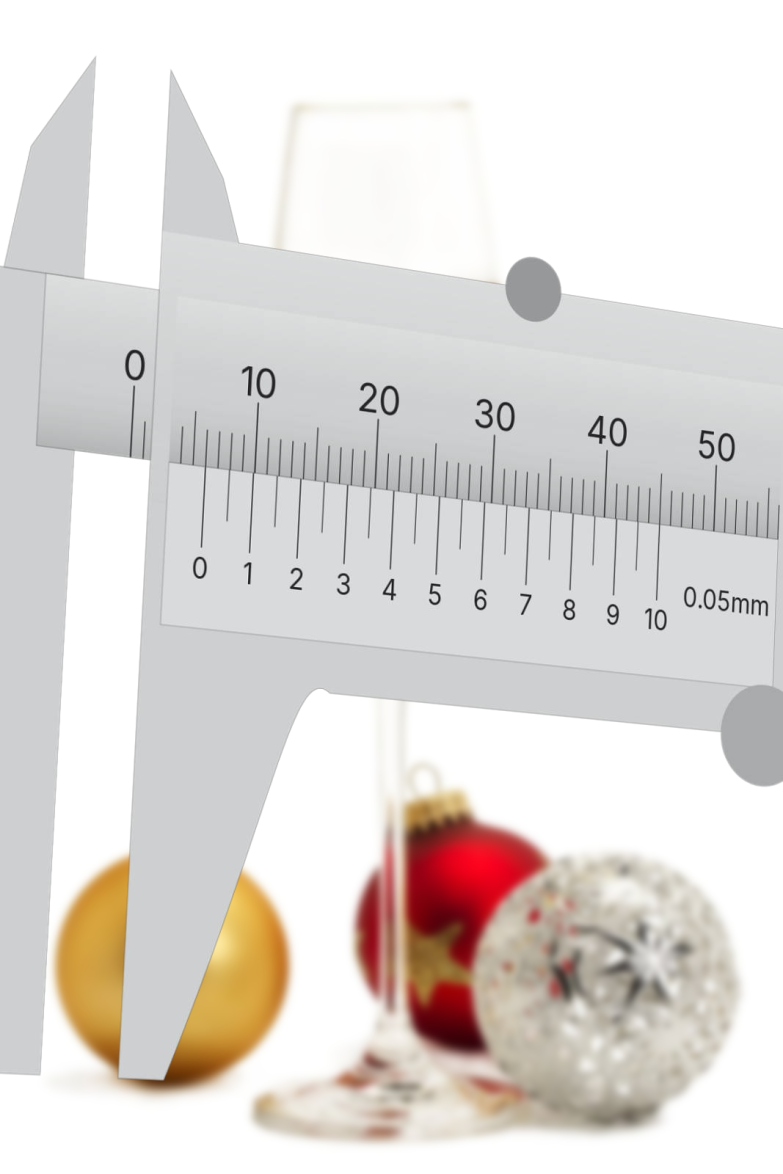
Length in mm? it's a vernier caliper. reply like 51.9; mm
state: 6.0; mm
